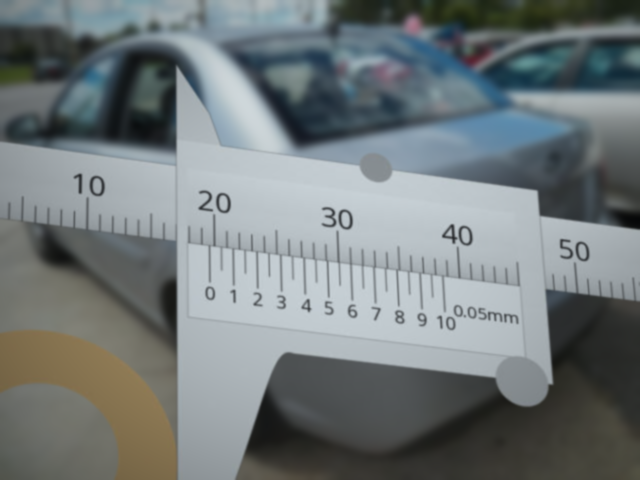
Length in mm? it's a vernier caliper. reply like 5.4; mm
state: 19.6; mm
